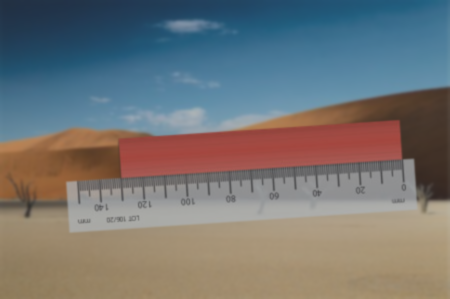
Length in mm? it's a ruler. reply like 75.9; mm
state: 130; mm
